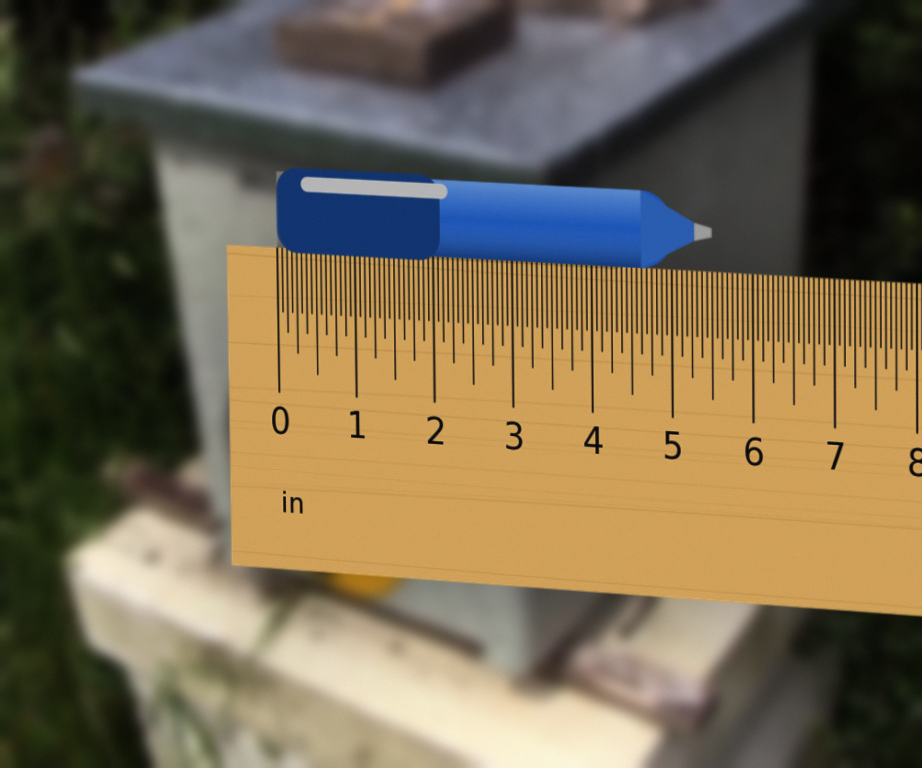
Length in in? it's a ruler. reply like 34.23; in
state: 5.5; in
